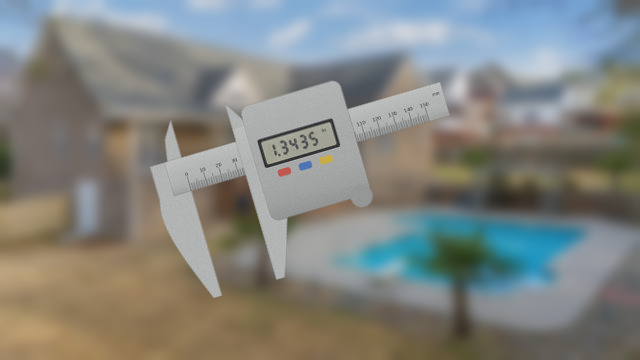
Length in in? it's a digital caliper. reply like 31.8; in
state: 1.3435; in
